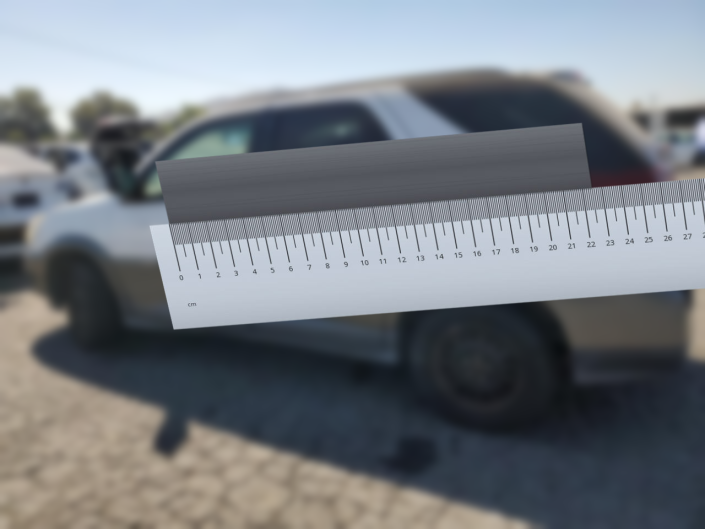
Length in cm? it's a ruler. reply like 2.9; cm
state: 22.5; cm
